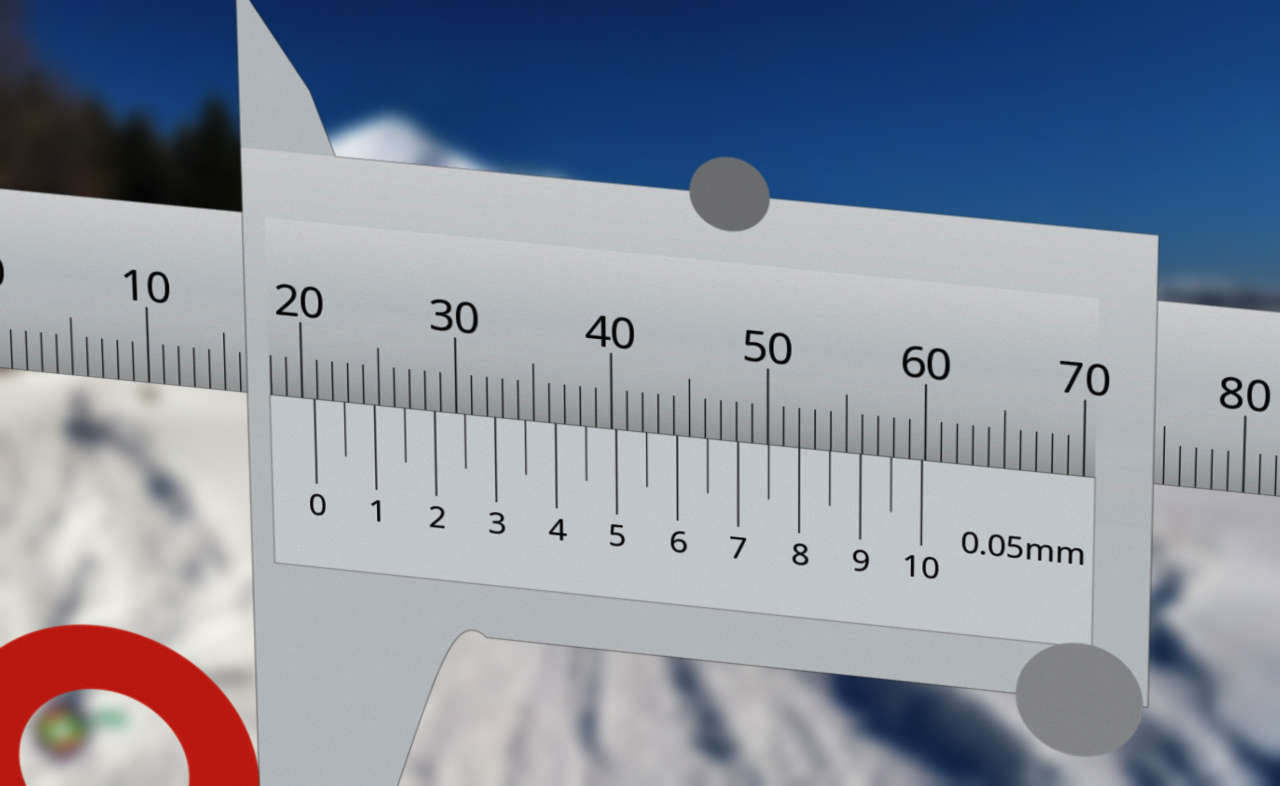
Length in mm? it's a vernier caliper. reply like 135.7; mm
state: 20.8; mm
